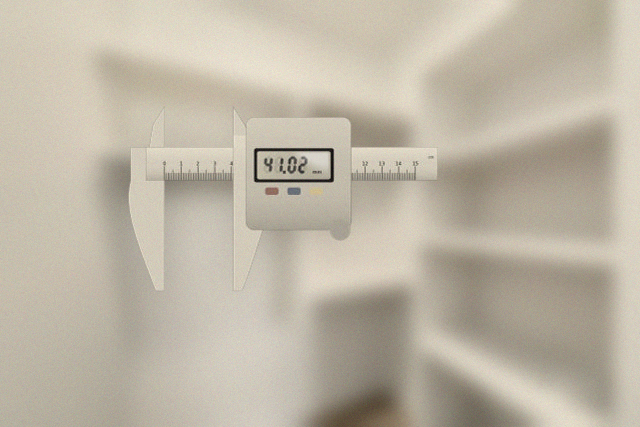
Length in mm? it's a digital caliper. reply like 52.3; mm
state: 41.02; mm
